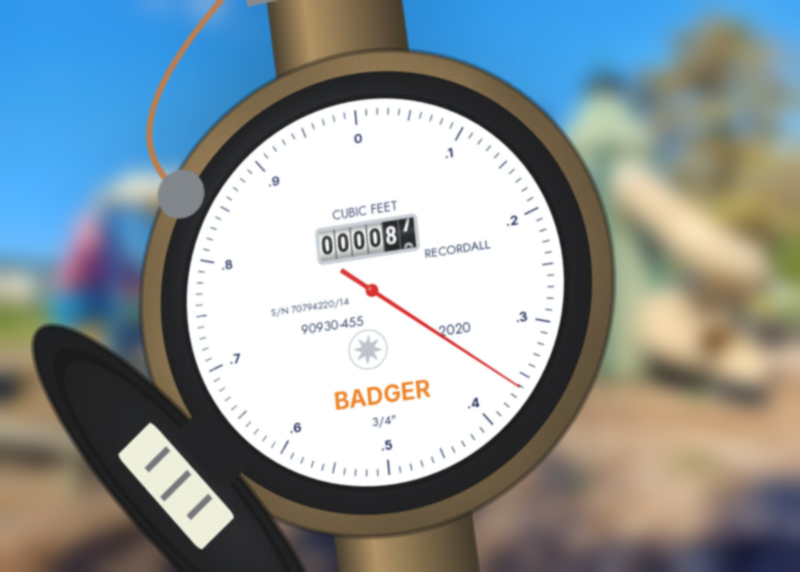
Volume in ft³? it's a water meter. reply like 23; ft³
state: 87.36; ft³
